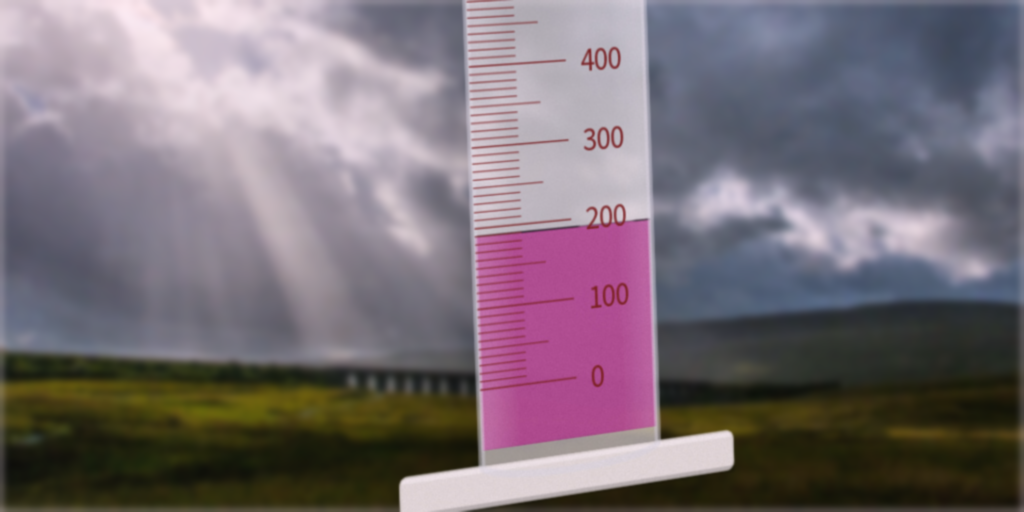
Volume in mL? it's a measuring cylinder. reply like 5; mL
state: 190; mL
